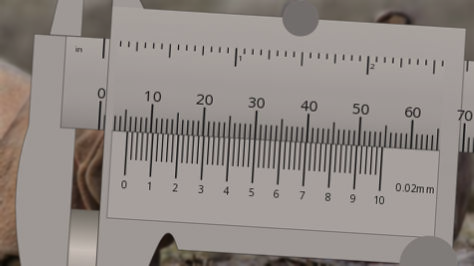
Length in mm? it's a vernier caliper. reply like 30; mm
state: 5.5; mm
